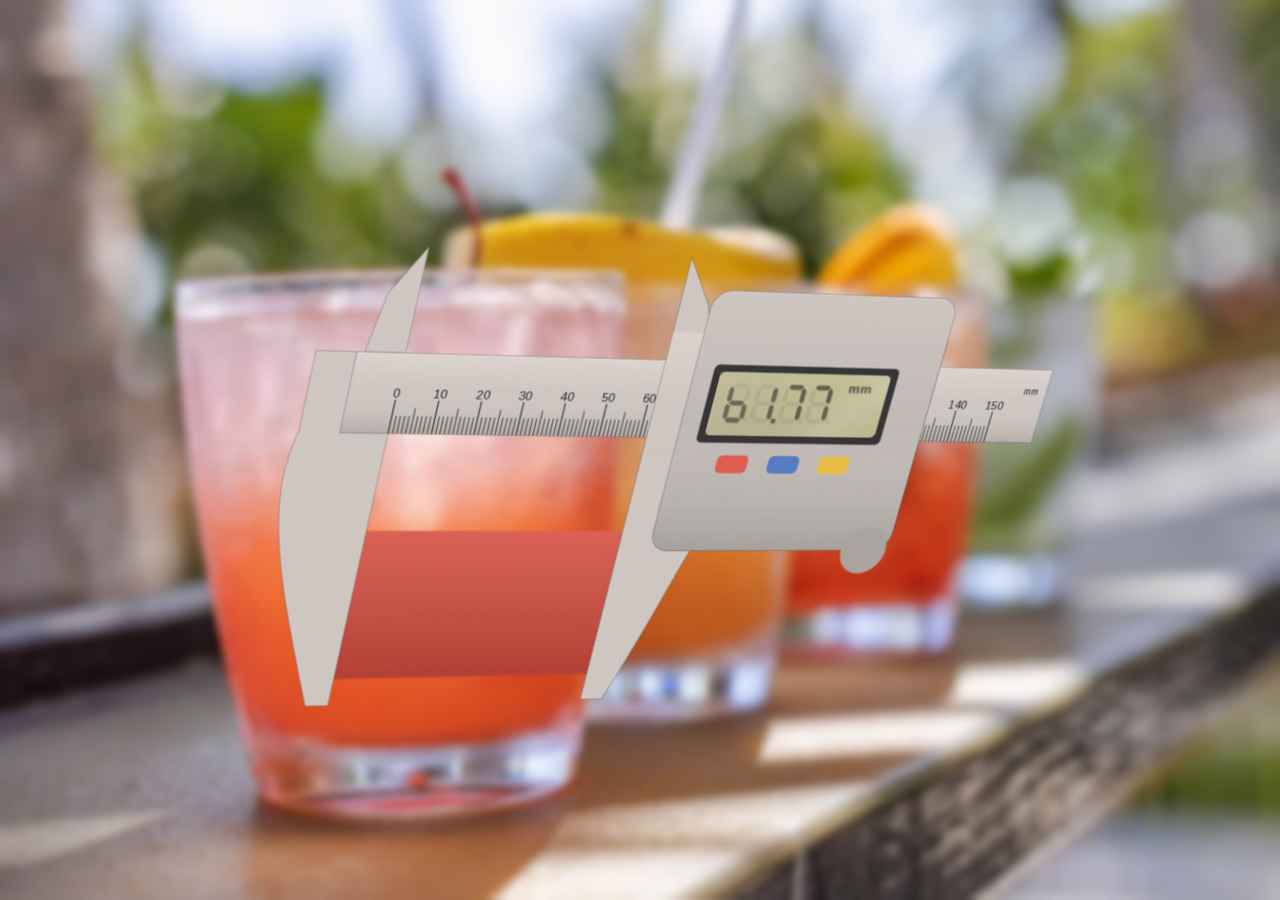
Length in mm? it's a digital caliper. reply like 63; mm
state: 61.77; mm
